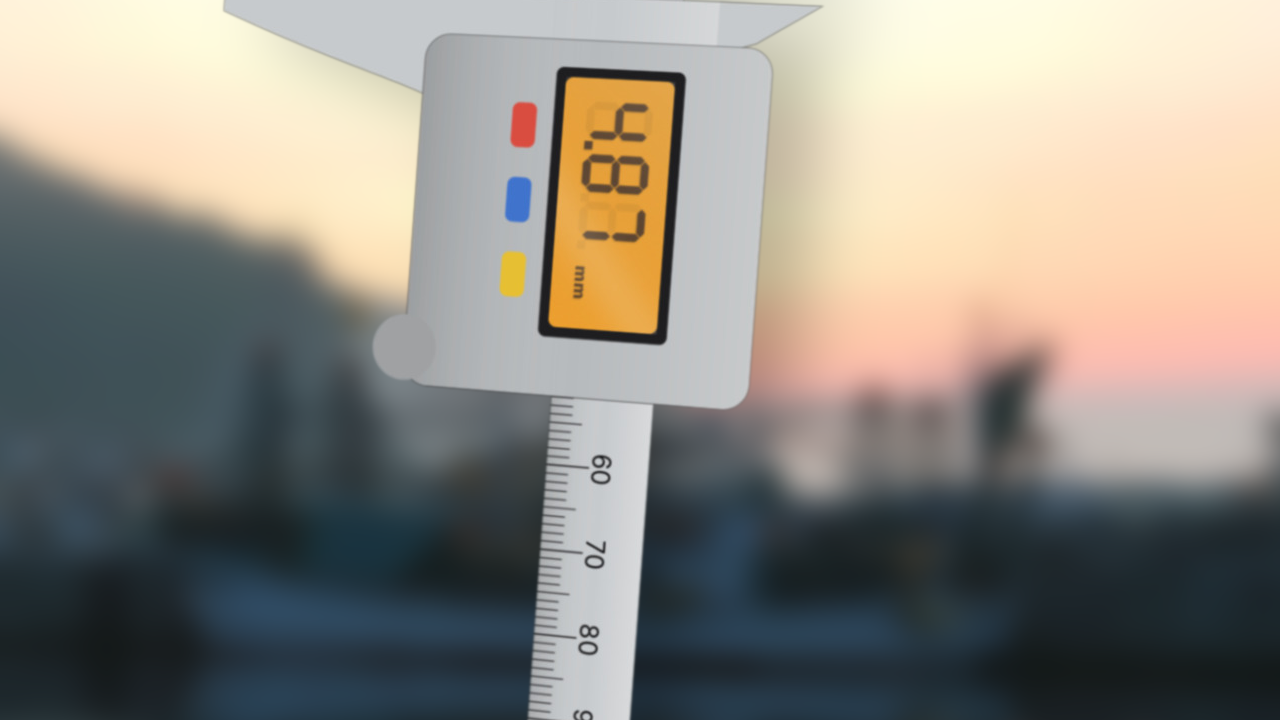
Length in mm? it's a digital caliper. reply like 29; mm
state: 4.87; mm
